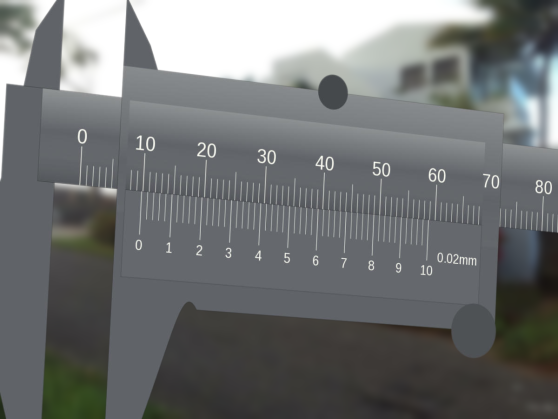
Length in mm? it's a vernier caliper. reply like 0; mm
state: 9.8; mm
